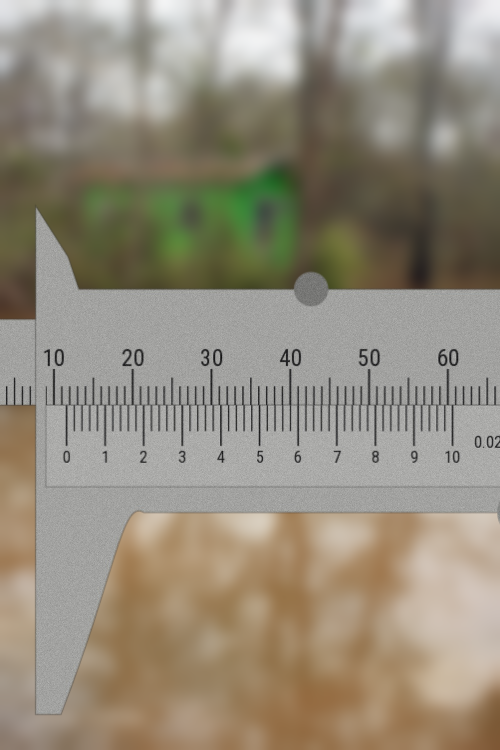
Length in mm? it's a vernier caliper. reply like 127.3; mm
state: 11.6; mm
